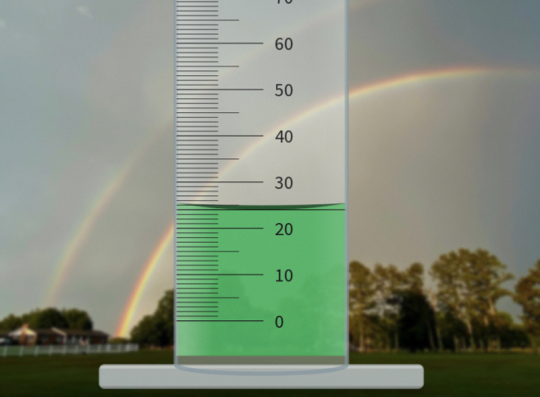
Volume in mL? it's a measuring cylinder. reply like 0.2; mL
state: 24; mL
